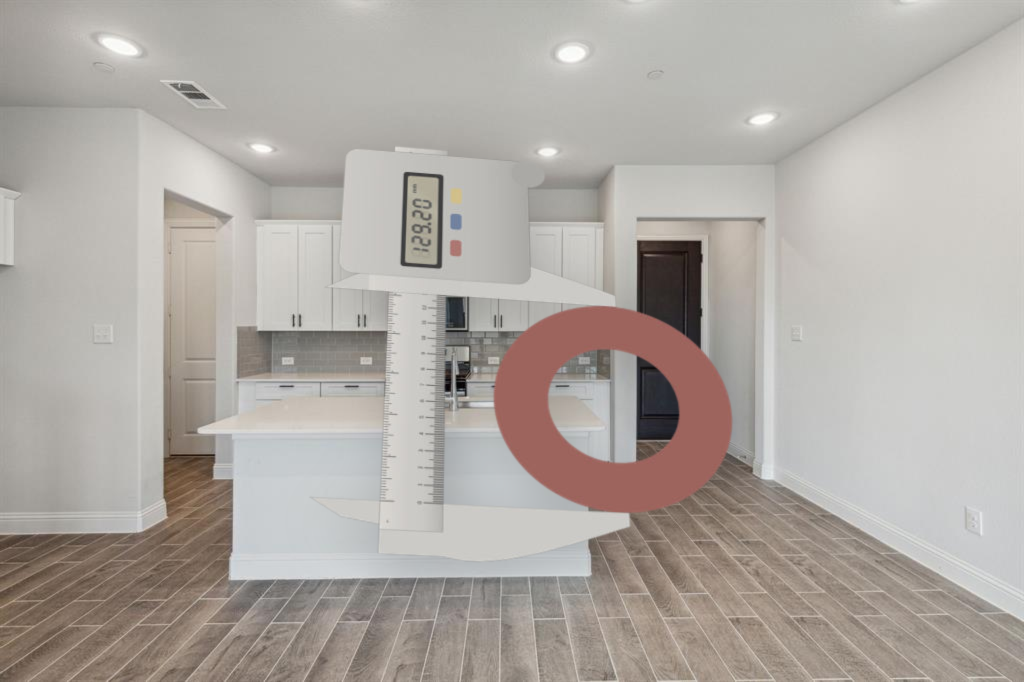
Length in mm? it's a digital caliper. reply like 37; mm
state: 129.20; mm
